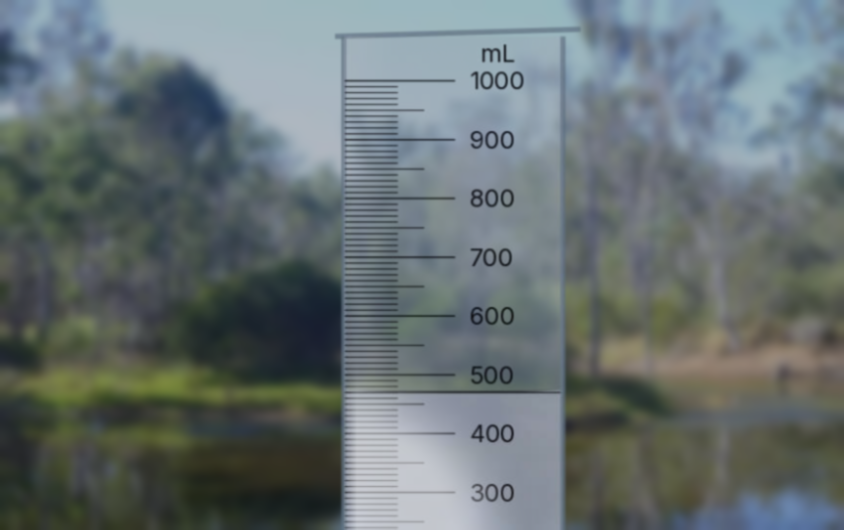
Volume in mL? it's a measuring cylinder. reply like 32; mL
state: 470; mL
